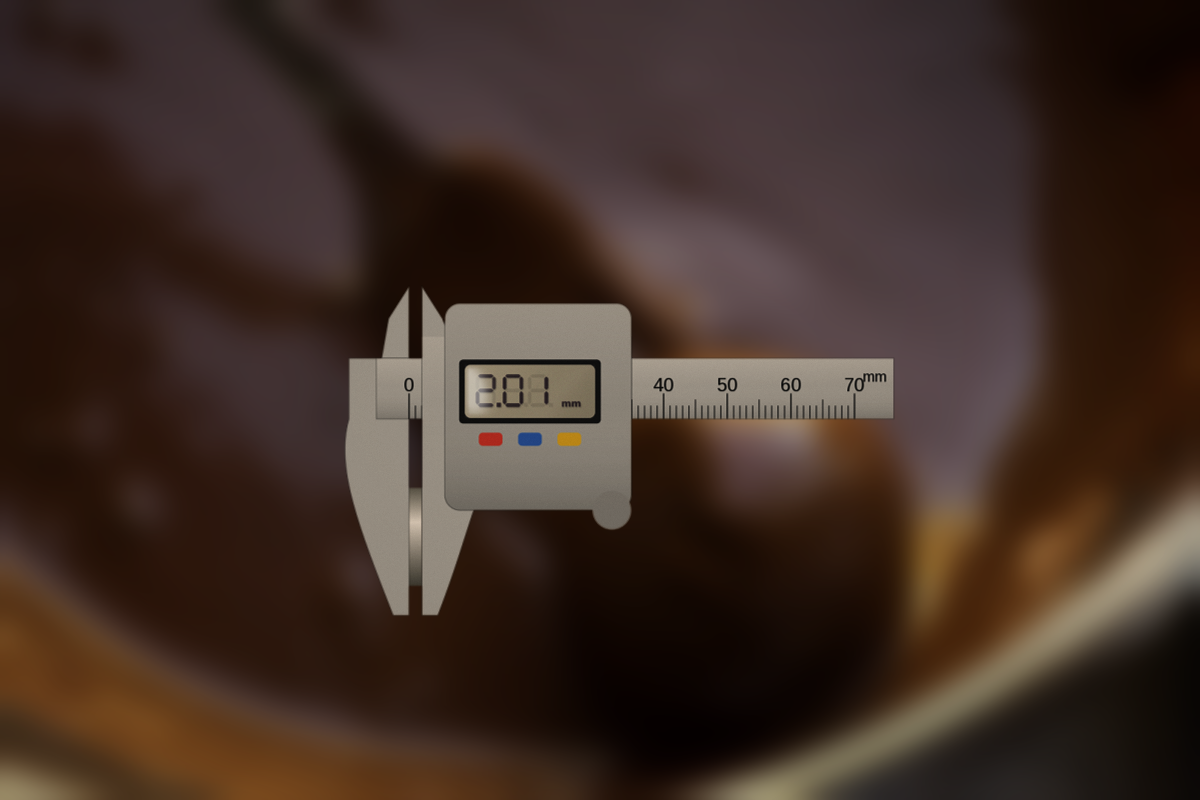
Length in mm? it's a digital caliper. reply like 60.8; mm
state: 2.01; mm
